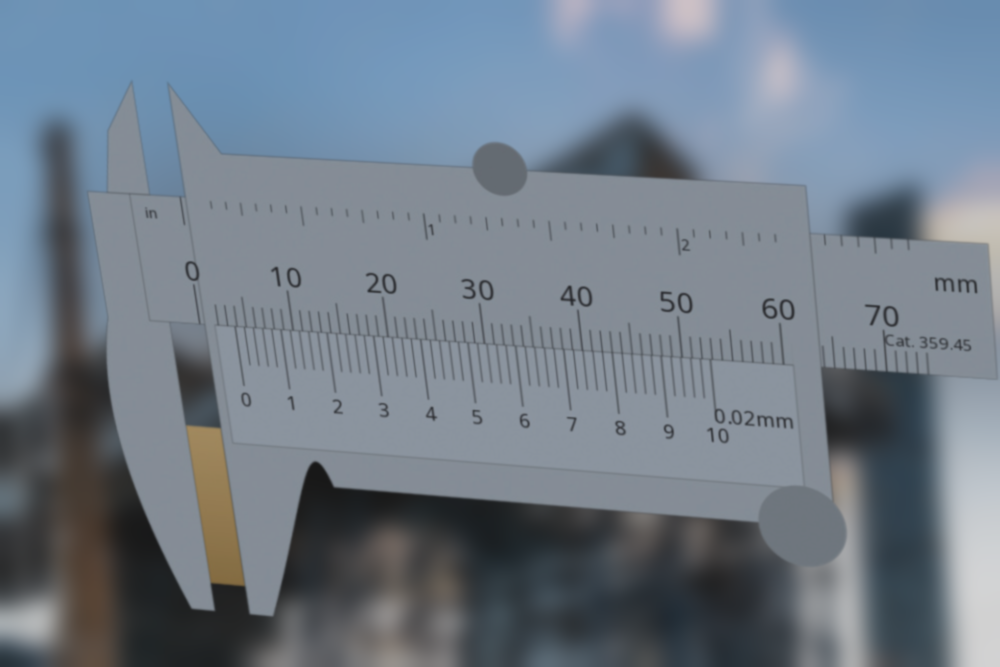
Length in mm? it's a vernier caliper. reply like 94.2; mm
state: 3.8; mm
